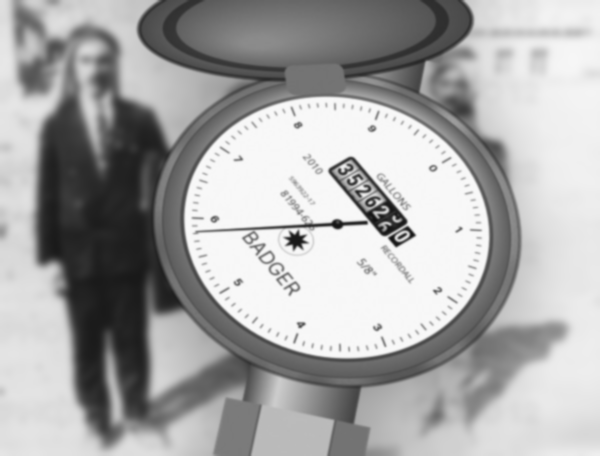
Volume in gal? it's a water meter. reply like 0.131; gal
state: 3526255.8; gal
